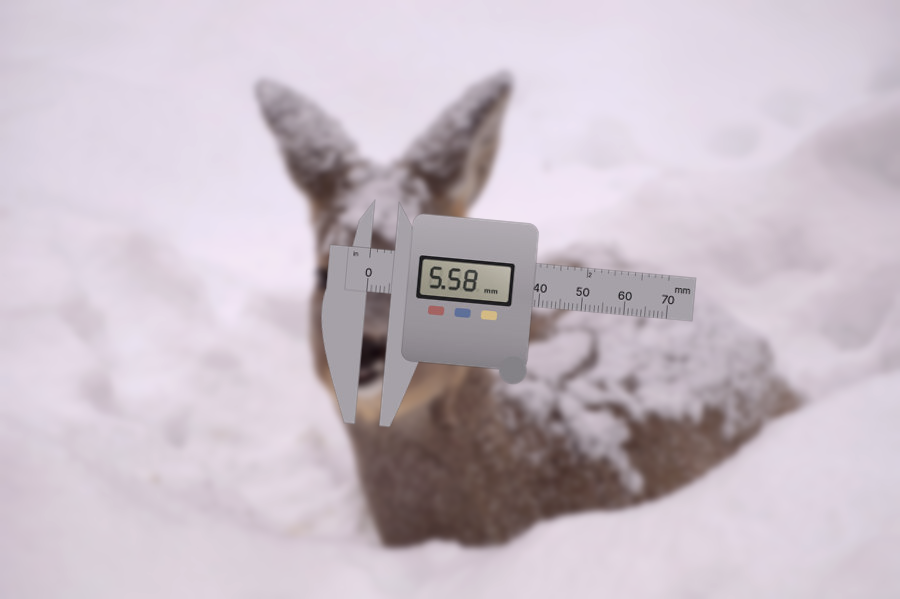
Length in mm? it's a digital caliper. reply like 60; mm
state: 5.58; mm
